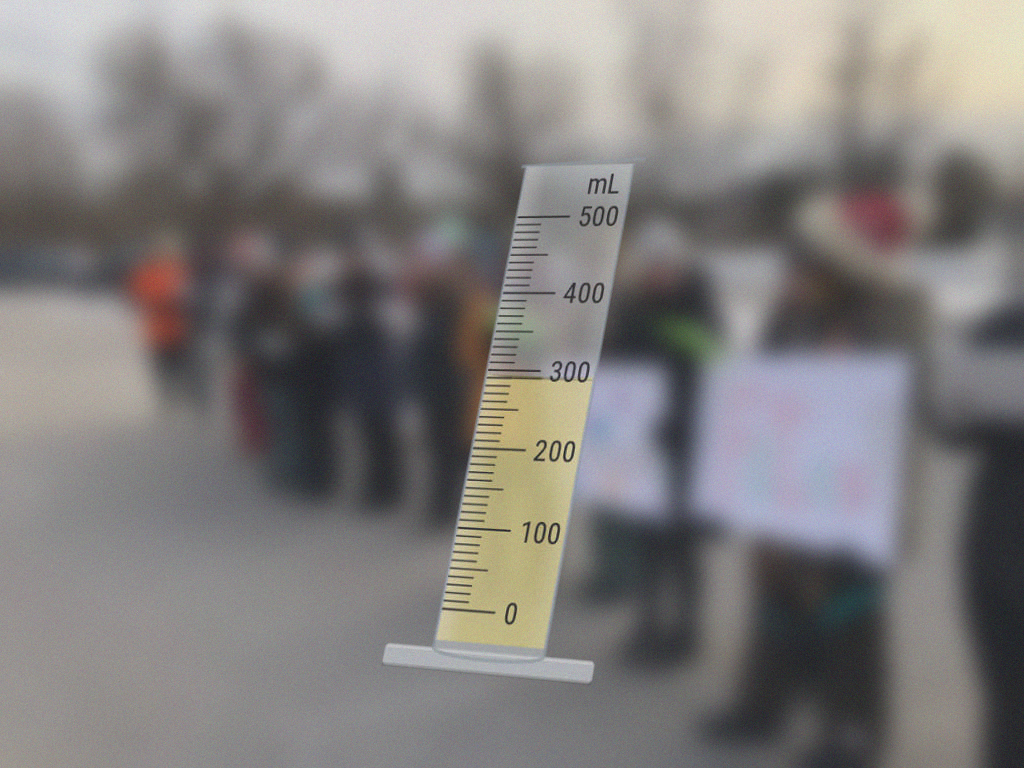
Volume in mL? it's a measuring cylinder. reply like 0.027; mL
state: 290; mL
